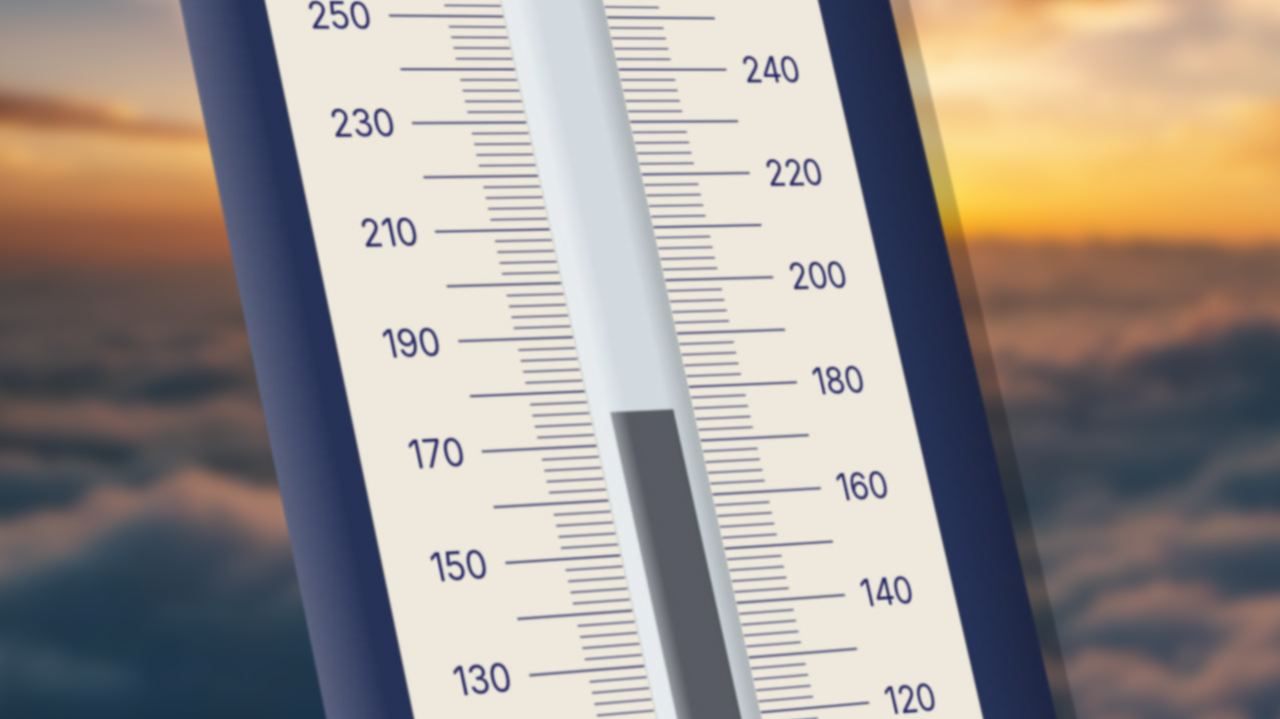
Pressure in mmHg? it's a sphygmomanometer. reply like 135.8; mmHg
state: 176; mmHg
